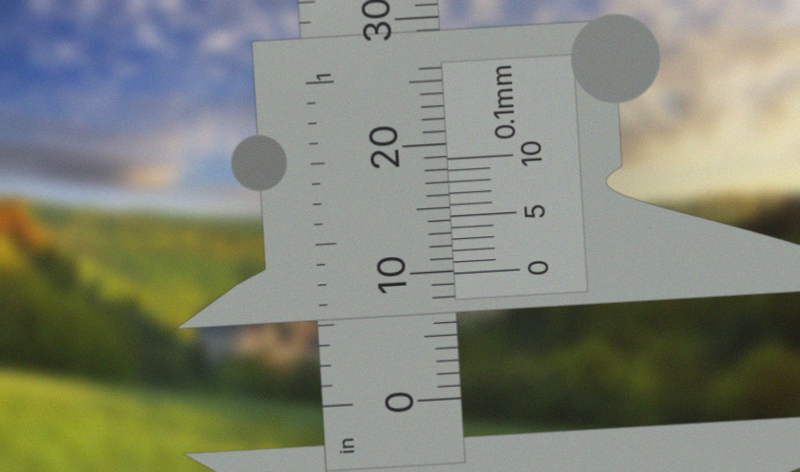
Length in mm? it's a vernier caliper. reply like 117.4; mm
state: 9.8; mm
